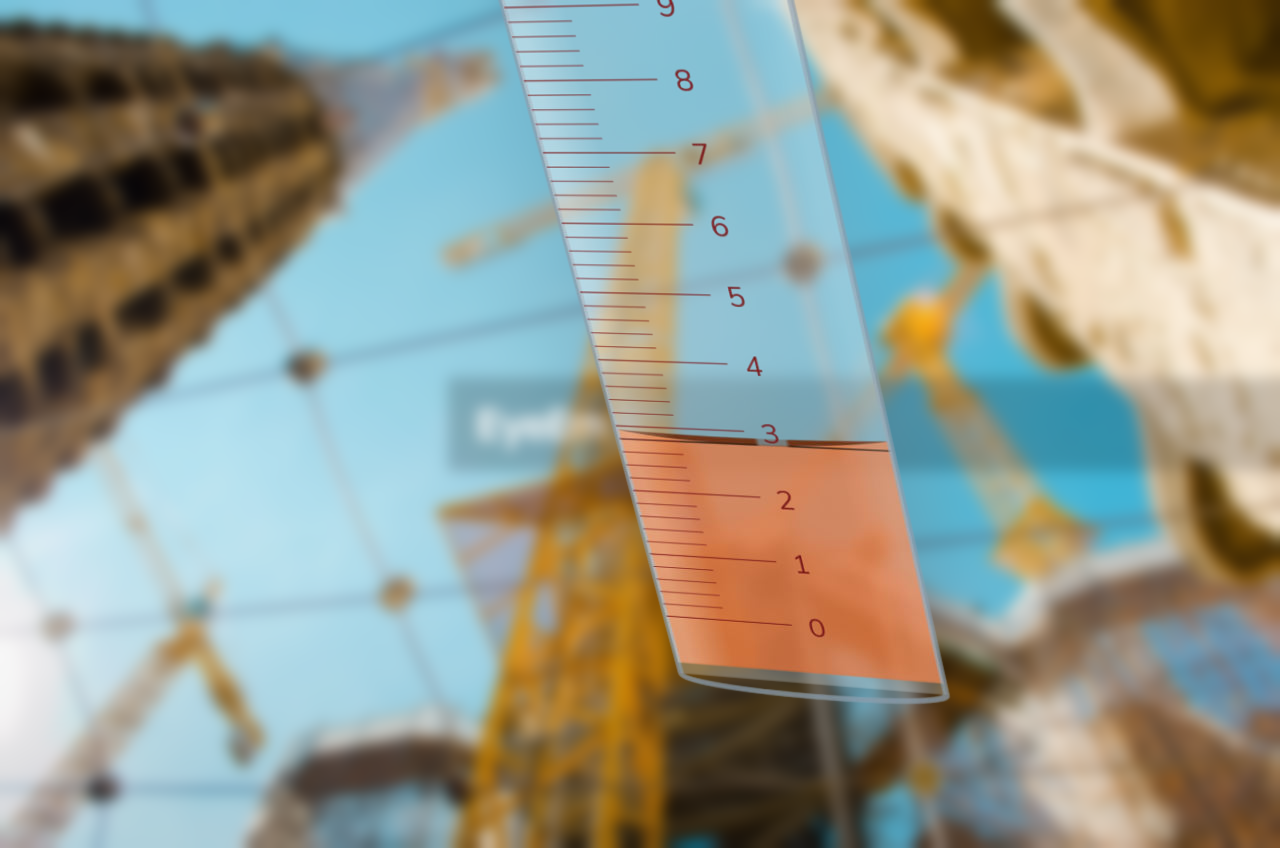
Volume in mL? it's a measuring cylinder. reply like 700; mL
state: 2.8; mL
